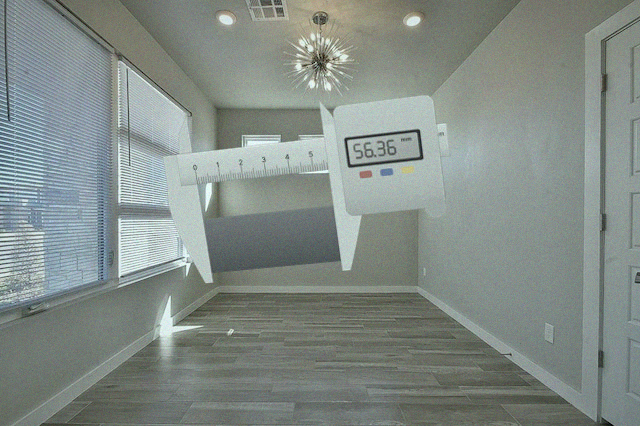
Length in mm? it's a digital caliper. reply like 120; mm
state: 56.36; mm
